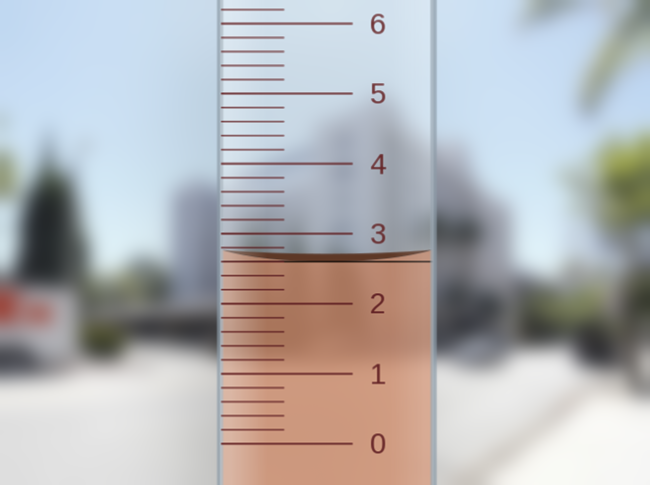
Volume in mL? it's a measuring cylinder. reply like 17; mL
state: 2.6; mL
